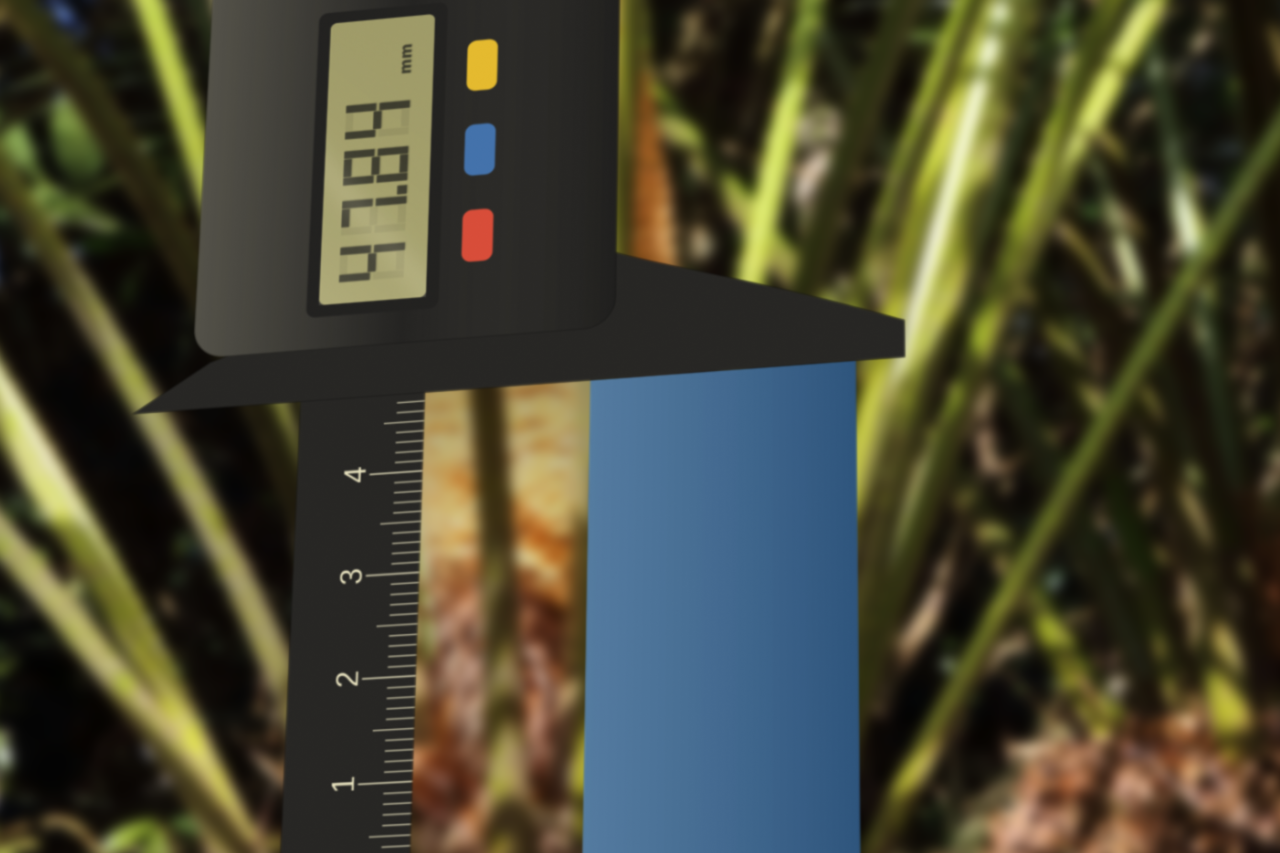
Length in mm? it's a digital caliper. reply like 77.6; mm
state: 47.84; mm
